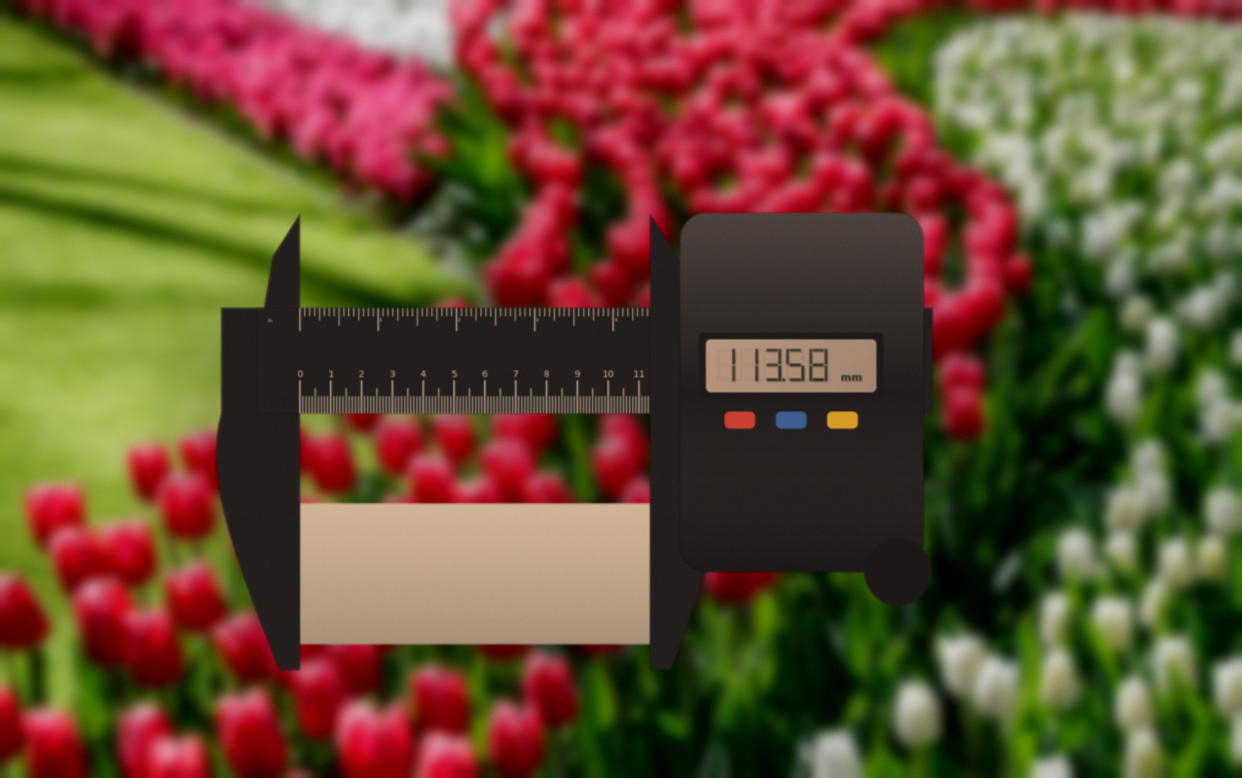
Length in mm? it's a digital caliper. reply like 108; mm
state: 113.58; mm
